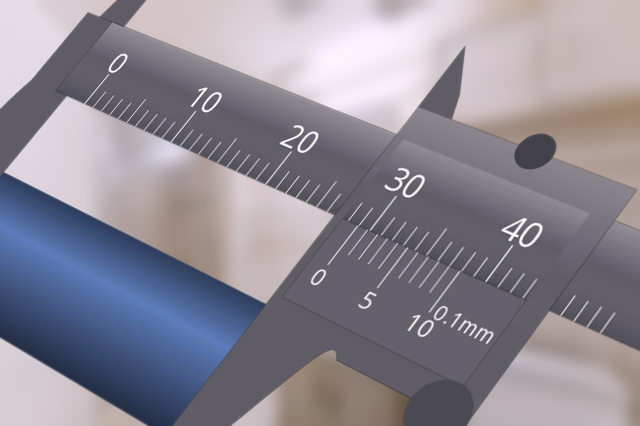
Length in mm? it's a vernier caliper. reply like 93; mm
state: 28.9; mm
